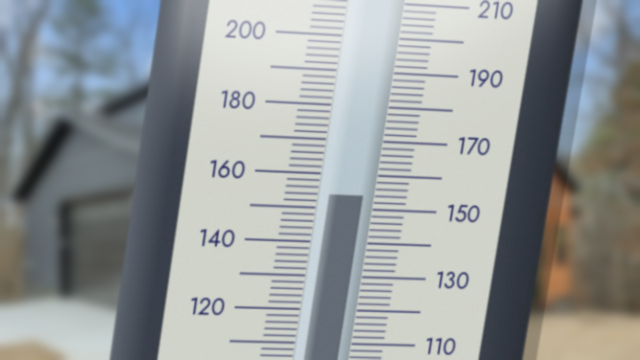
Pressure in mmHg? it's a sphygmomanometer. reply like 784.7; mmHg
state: 154; mmHg
